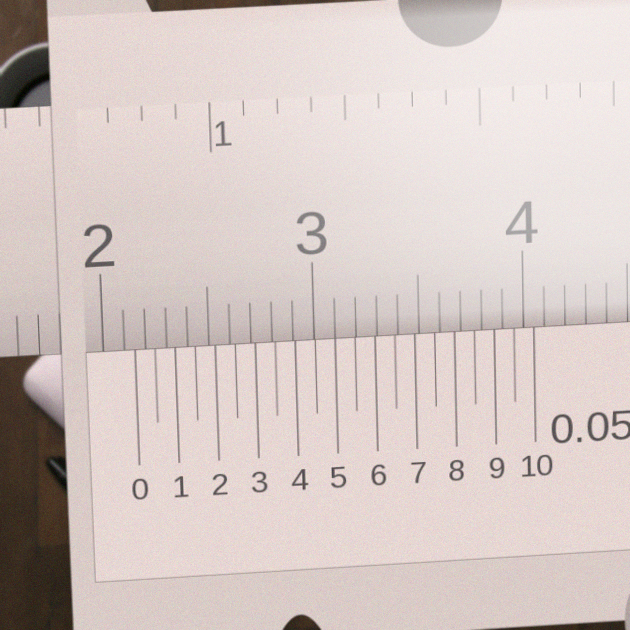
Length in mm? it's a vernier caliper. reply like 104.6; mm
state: 21.5; mm
